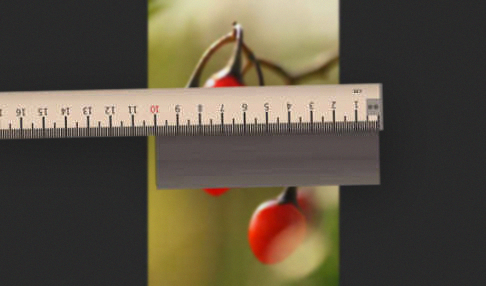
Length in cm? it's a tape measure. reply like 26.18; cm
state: 10; cm
